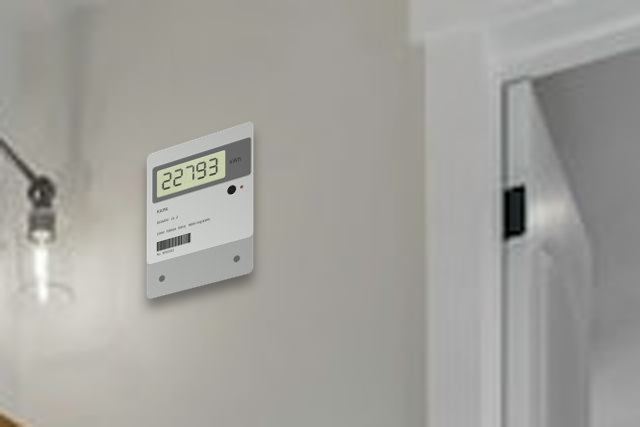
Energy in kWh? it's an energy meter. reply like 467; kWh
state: 22793; kWh
